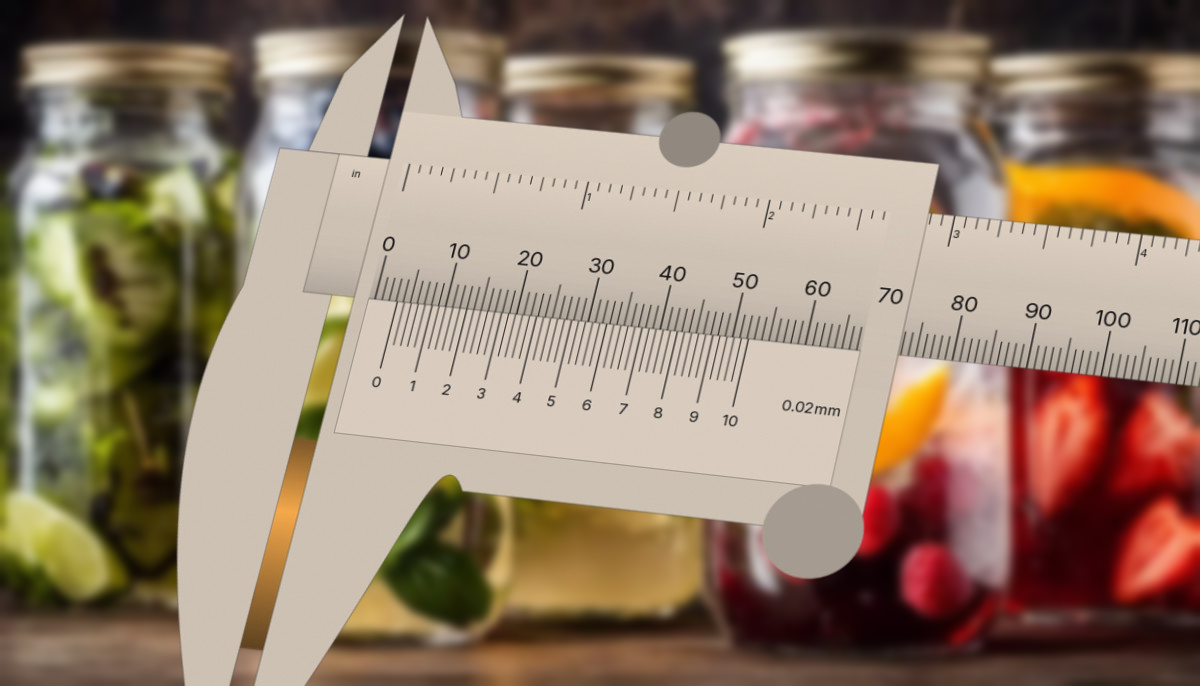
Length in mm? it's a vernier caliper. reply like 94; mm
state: 3.2; mm
